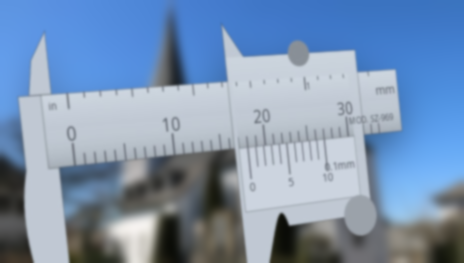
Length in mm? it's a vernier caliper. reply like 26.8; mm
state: 18.0; mm
